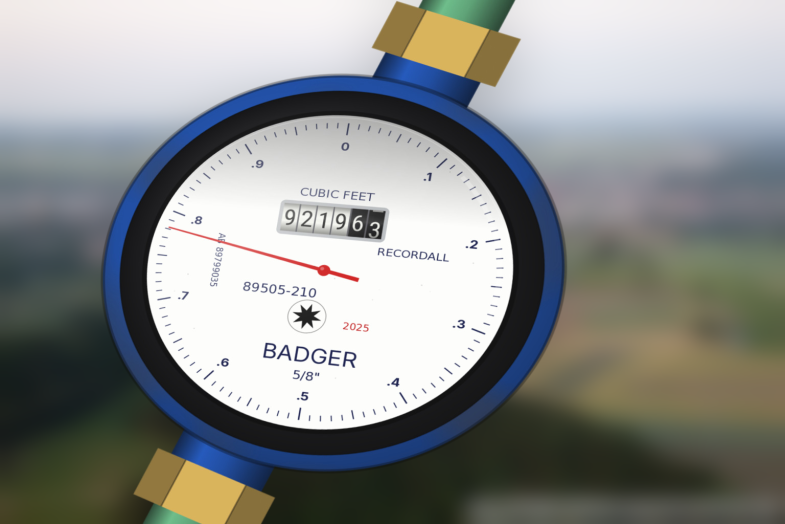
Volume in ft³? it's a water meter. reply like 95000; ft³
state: 921962.78; ft³
